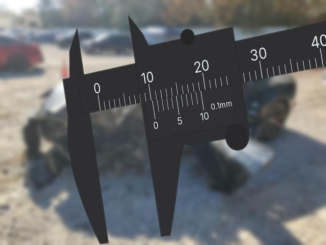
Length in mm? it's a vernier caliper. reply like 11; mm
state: 10.2; mm
